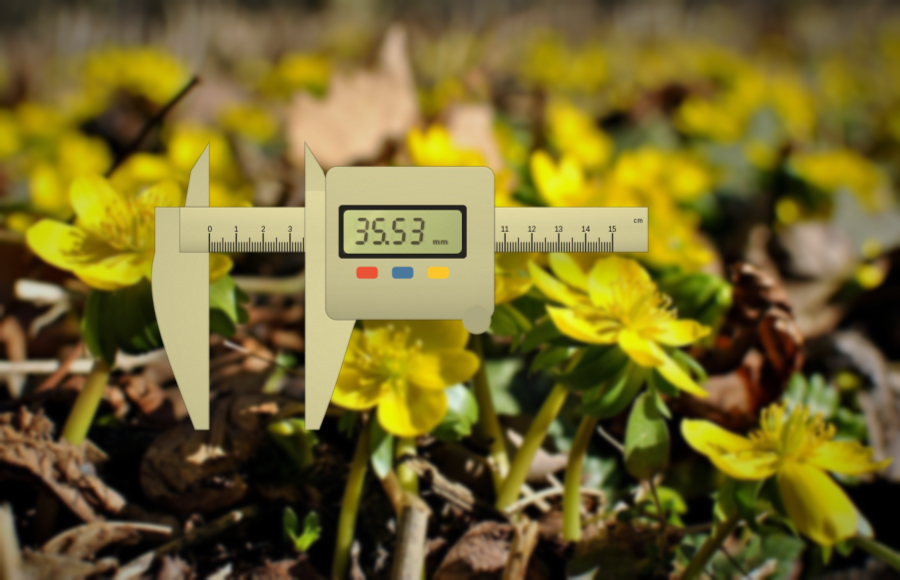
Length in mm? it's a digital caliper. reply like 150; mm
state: 35.53; mm
